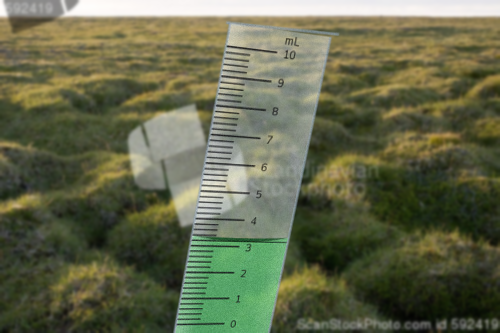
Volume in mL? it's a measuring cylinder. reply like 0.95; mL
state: 3.2; mL
